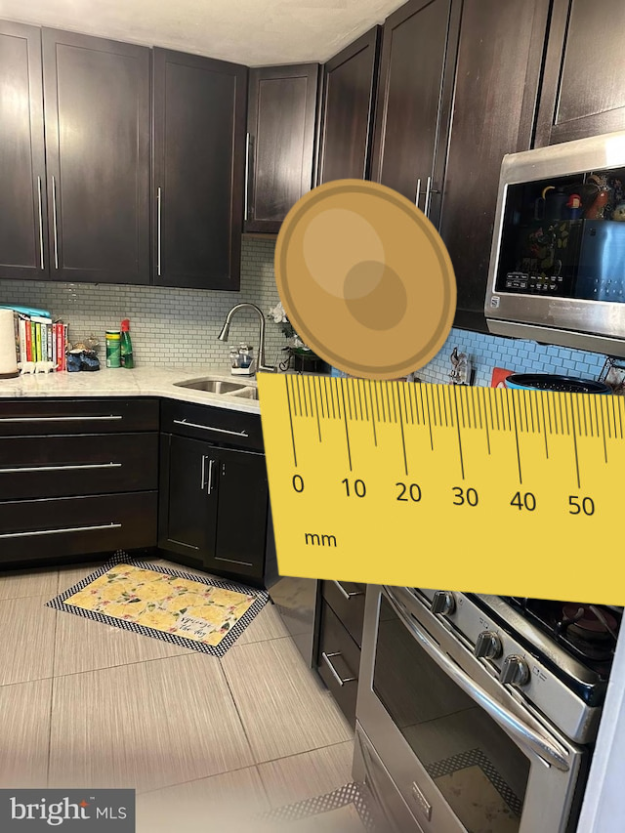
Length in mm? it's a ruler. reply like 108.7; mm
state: 32; mm
